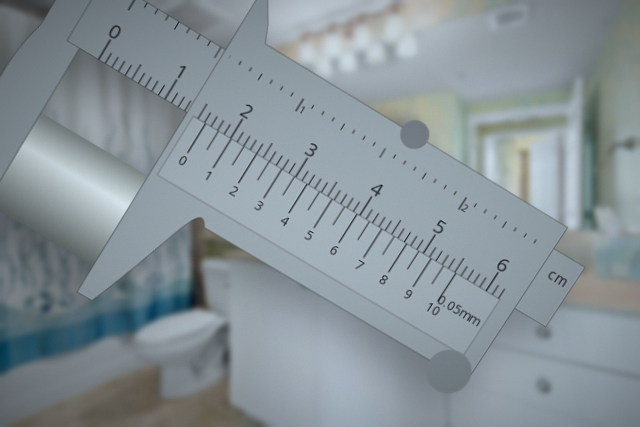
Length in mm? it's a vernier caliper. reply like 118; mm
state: 16.2; mm
